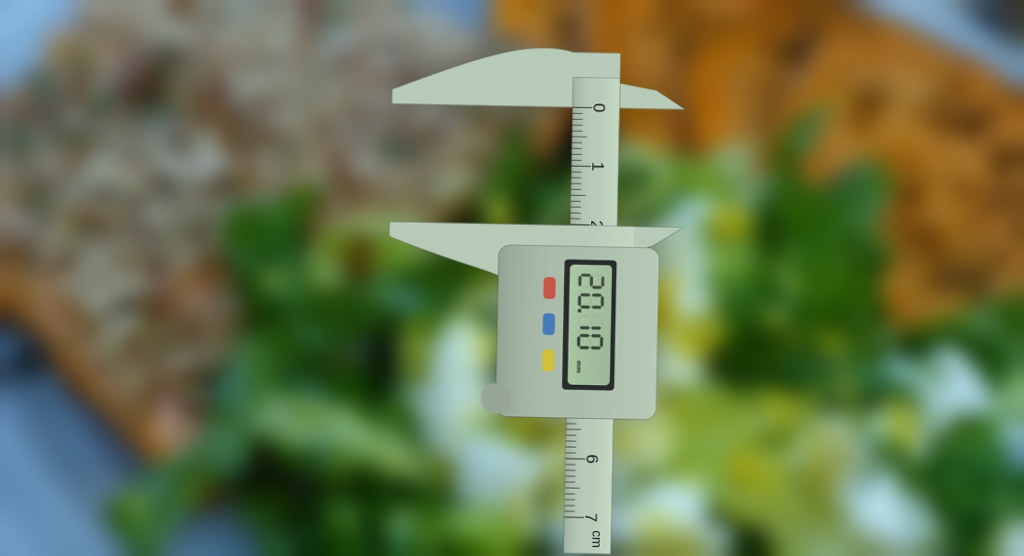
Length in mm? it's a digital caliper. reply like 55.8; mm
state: 20.10; mm
